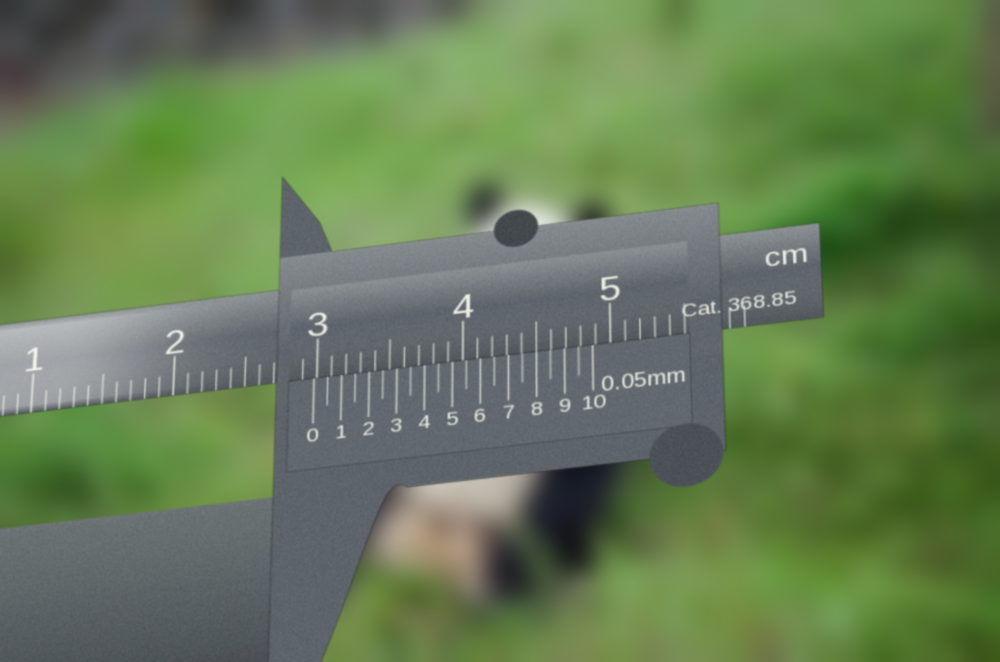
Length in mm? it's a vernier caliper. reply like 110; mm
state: 29.8; mm
